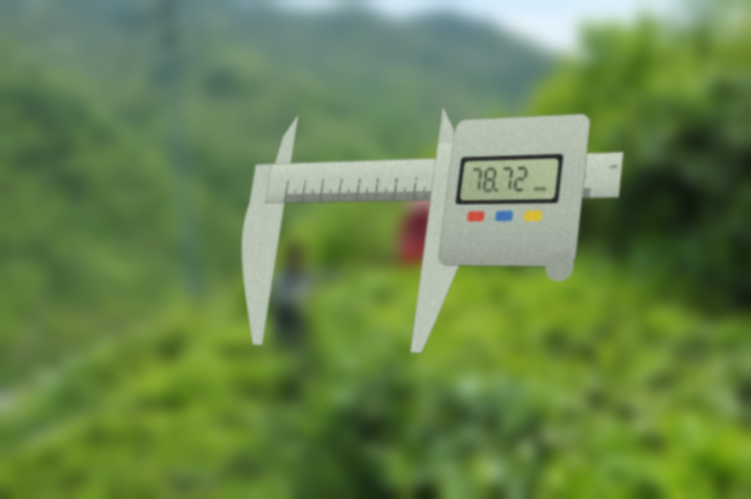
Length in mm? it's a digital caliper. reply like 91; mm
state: 78.72; mm
